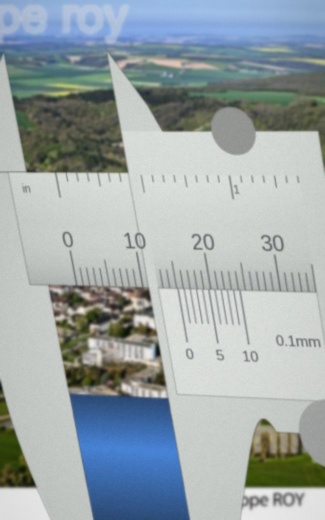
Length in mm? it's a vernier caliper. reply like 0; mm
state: 15.2; mm
